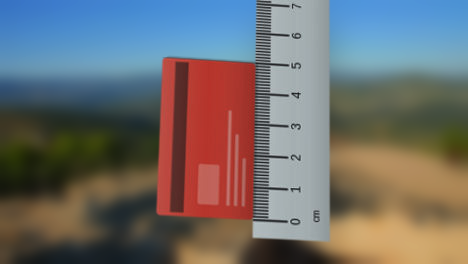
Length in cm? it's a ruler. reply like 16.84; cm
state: 5; cm
